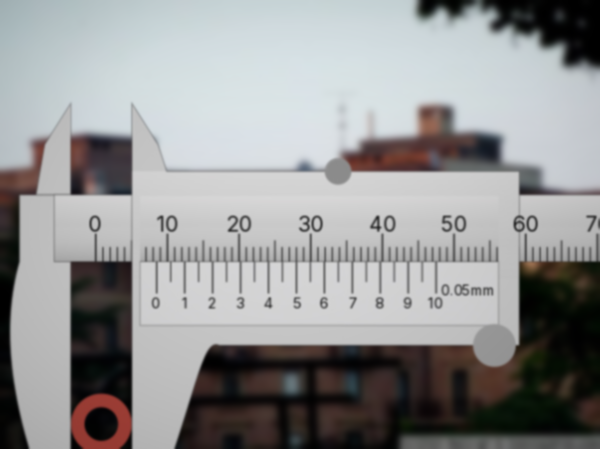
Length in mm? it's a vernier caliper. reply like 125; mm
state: 8.5; mm
